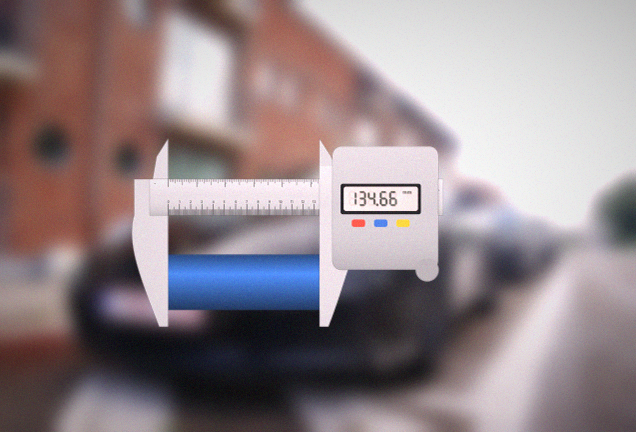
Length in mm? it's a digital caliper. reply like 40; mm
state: 134.66; mm
